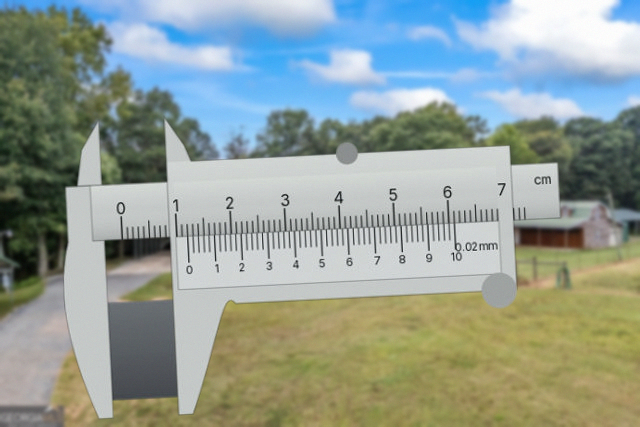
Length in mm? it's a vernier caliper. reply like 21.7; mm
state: 12.0; mm
